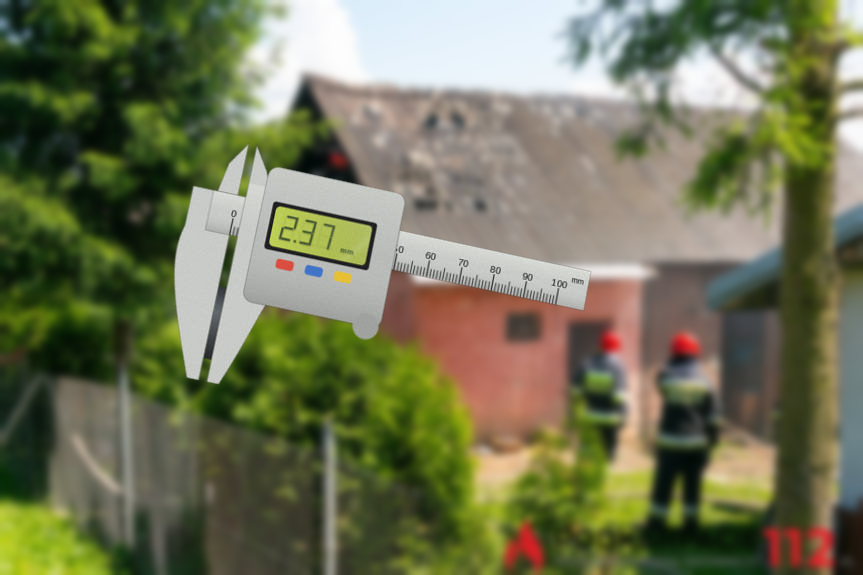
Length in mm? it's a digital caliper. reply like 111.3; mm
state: 2.37; mm
